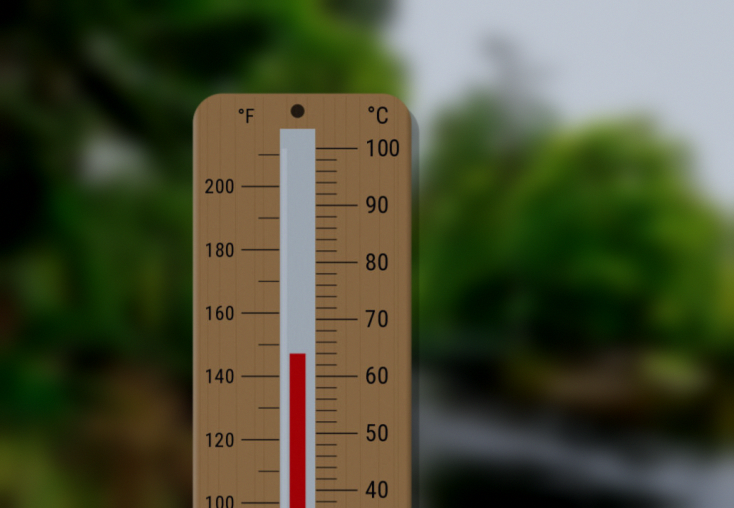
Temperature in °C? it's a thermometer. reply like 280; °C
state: 64; °C
